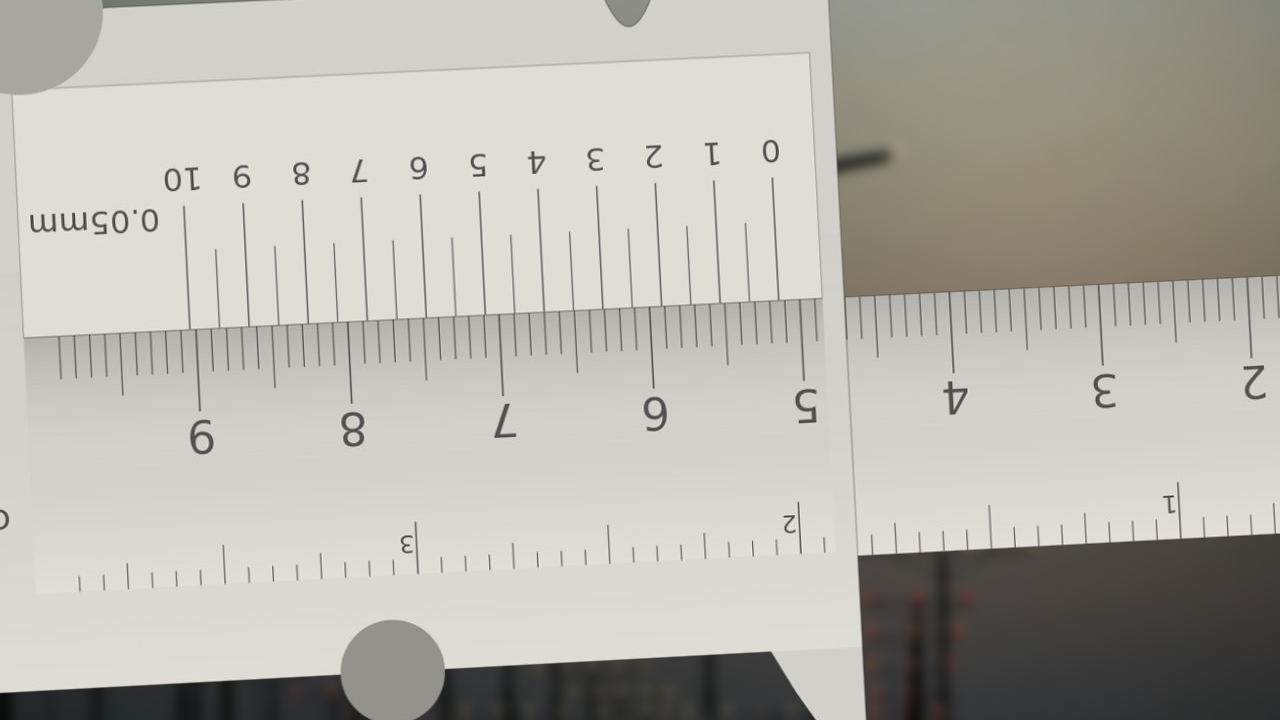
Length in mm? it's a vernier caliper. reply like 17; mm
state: 51.4; mm
